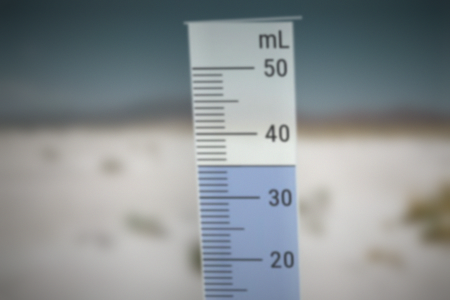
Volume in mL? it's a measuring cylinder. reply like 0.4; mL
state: 35; mL
